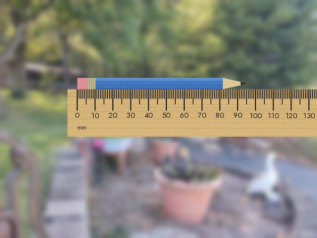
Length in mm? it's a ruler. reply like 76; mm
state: 95; mm
